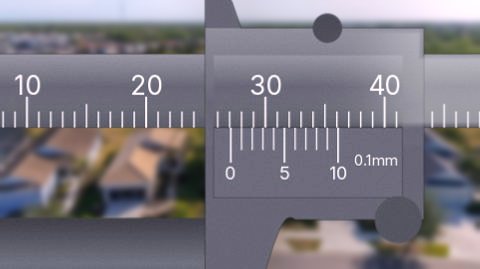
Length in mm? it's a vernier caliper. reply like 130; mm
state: 27.1; mm
